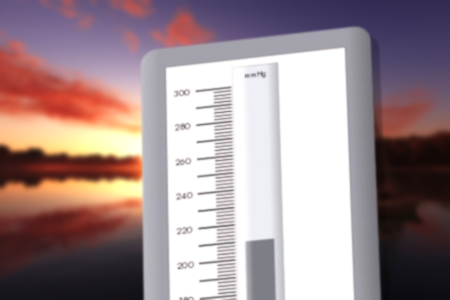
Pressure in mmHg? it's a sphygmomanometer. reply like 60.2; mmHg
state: 210; mmHg
